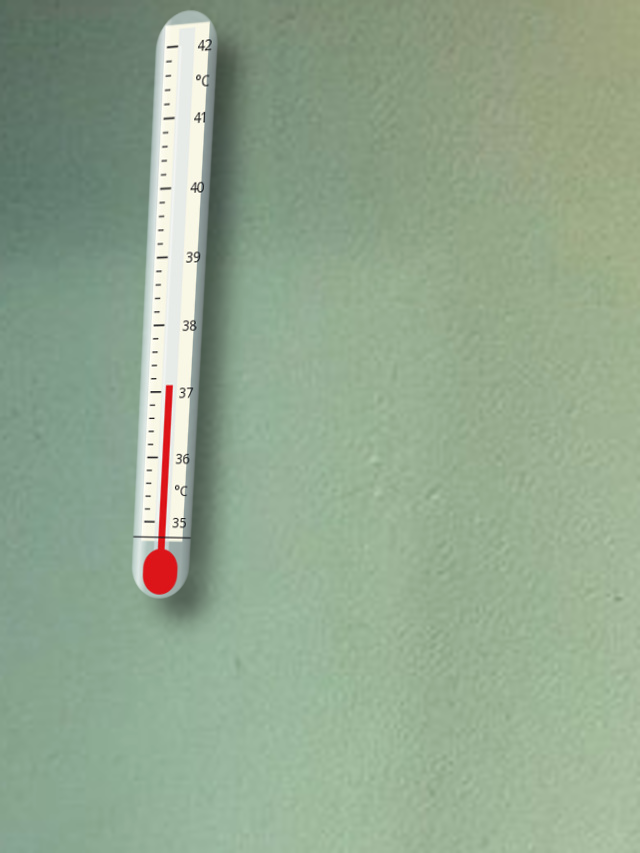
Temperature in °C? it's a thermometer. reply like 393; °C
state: 37.1; °C
